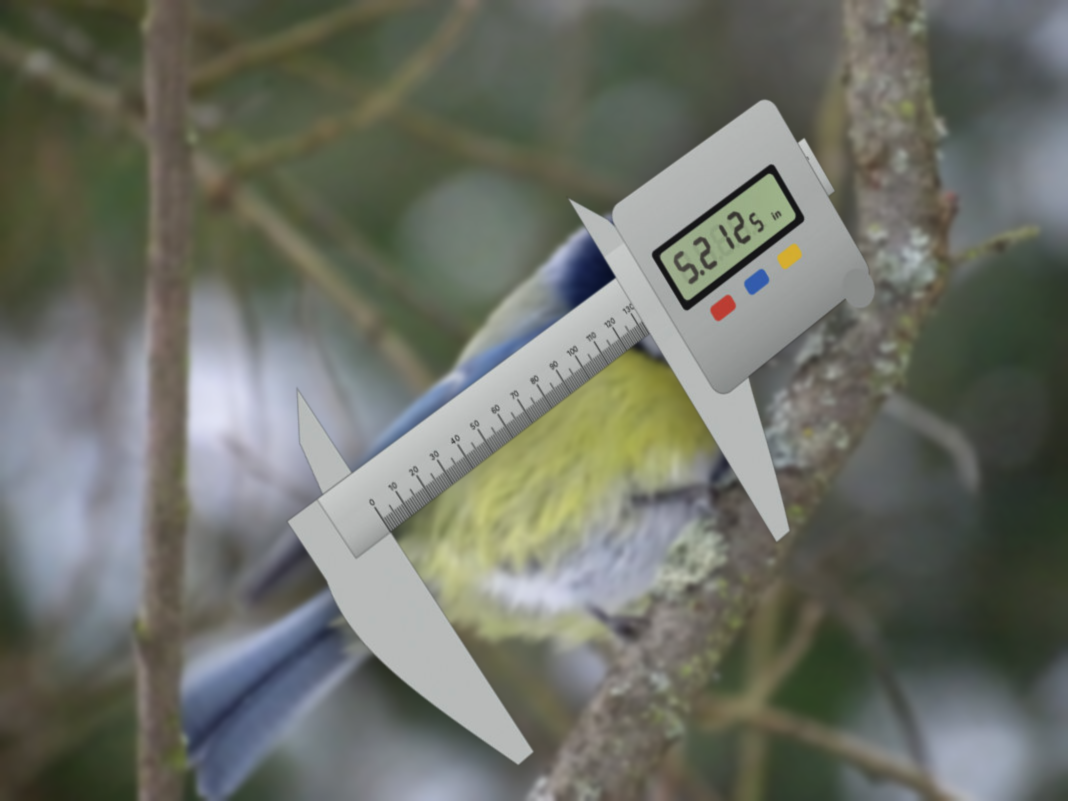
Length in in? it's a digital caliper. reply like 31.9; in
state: 5.2125; in
